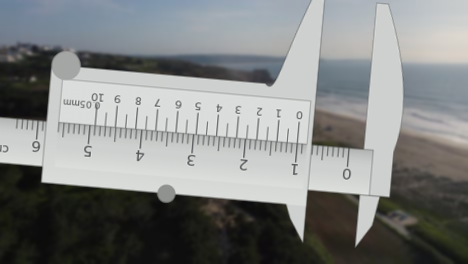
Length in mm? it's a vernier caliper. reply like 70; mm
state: 10.0; mm
